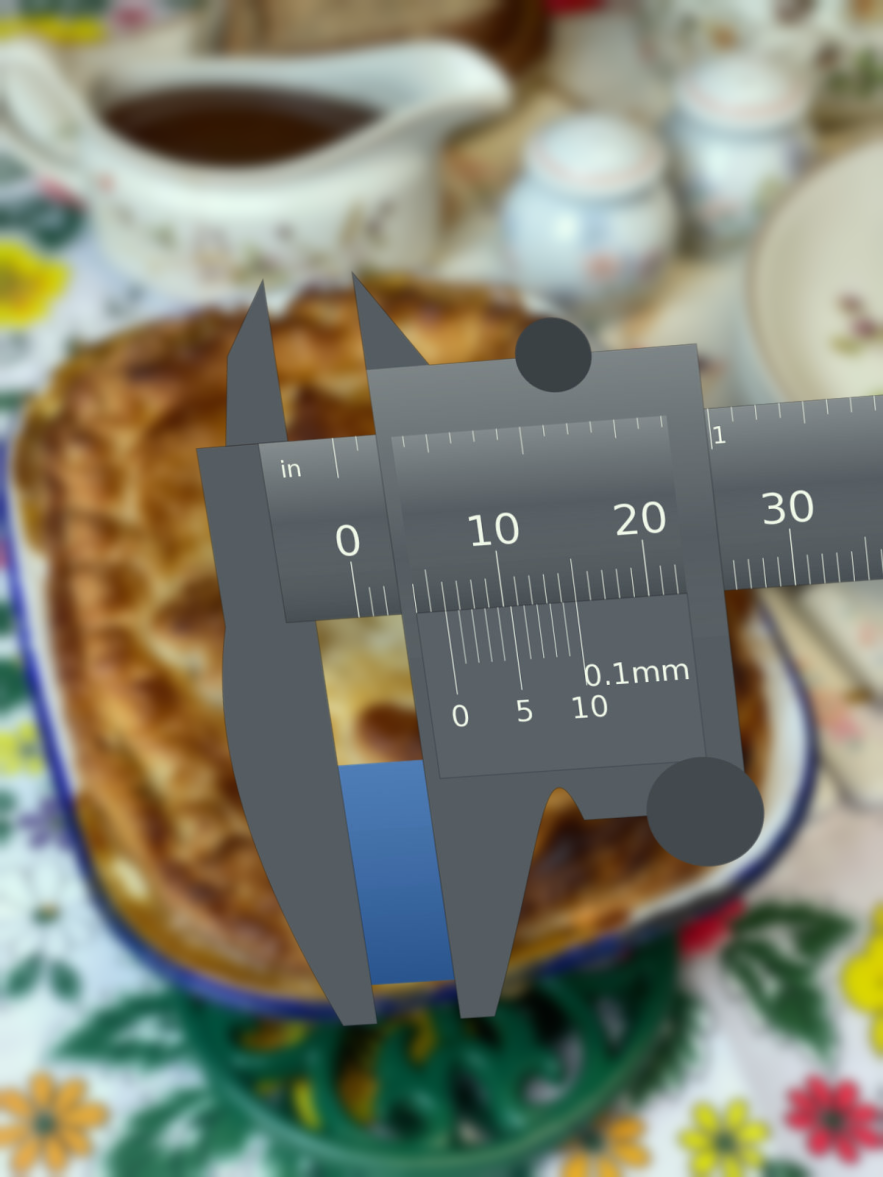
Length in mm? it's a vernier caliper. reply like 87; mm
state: 6.0; mm
